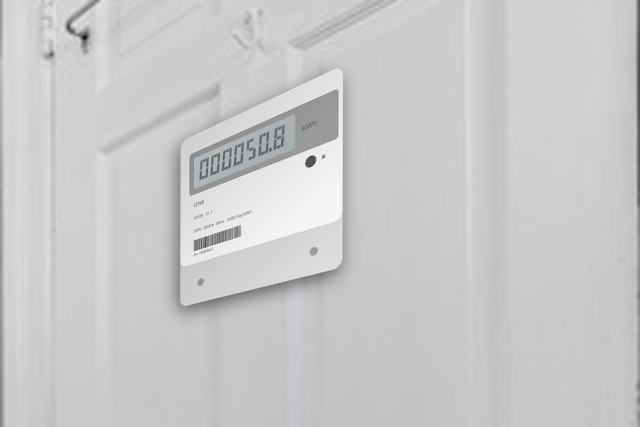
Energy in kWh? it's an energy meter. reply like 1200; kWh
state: 50.8; kWh
